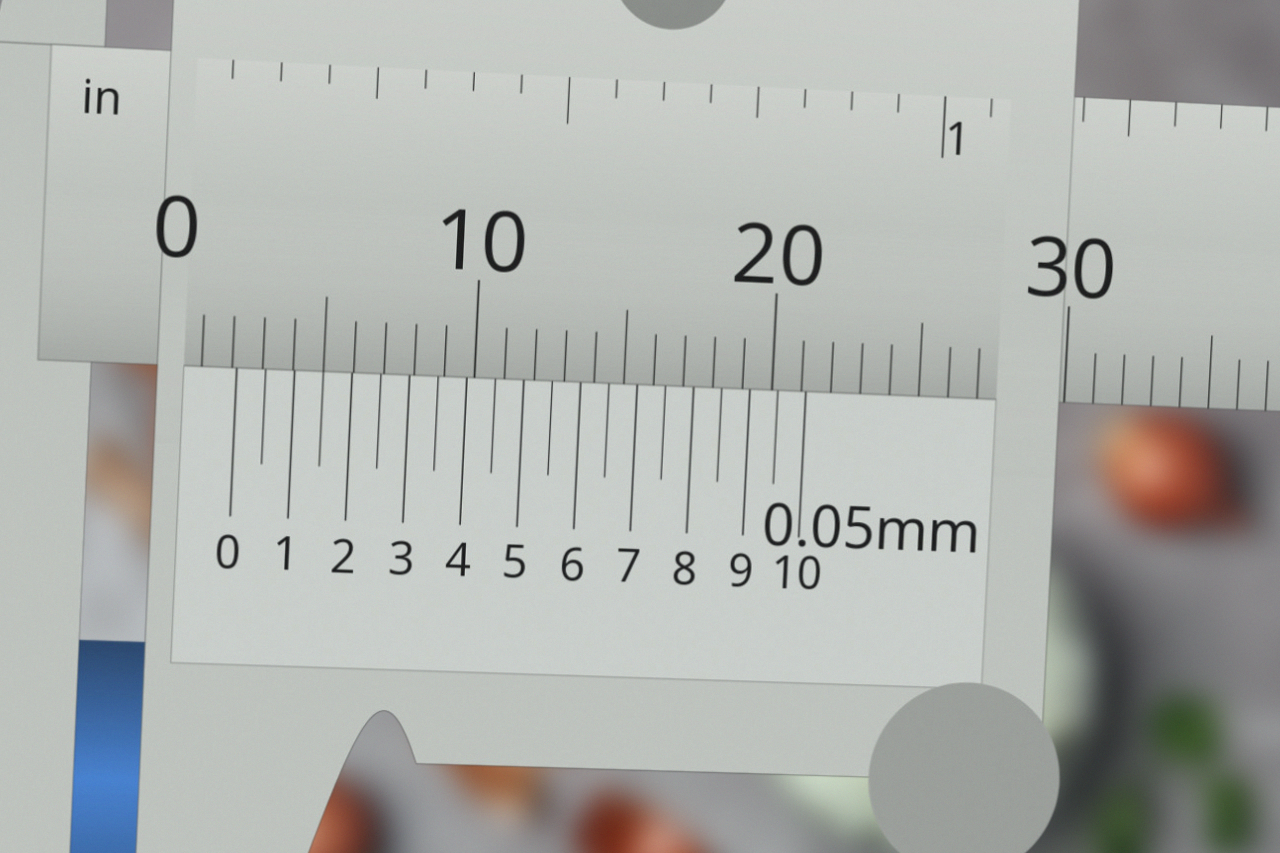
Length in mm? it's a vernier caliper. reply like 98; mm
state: 2.15; mm
